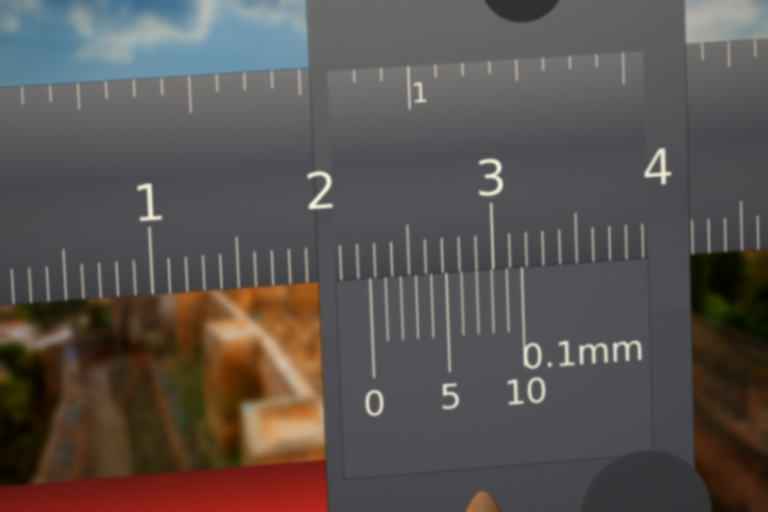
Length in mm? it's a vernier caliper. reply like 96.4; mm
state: 22.7; mm
